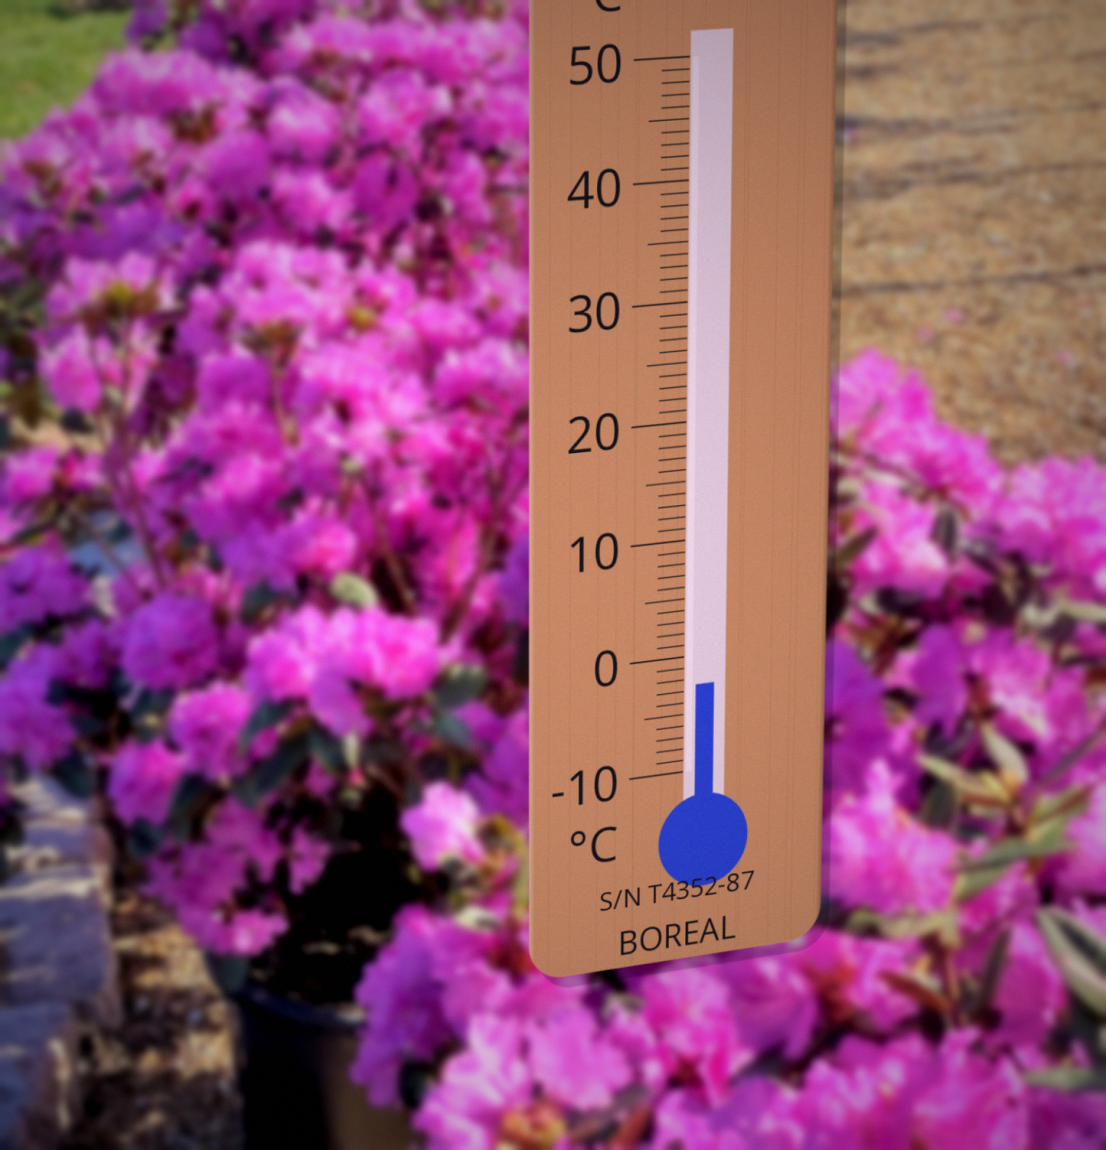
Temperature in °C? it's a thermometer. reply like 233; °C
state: -2.5; °C
